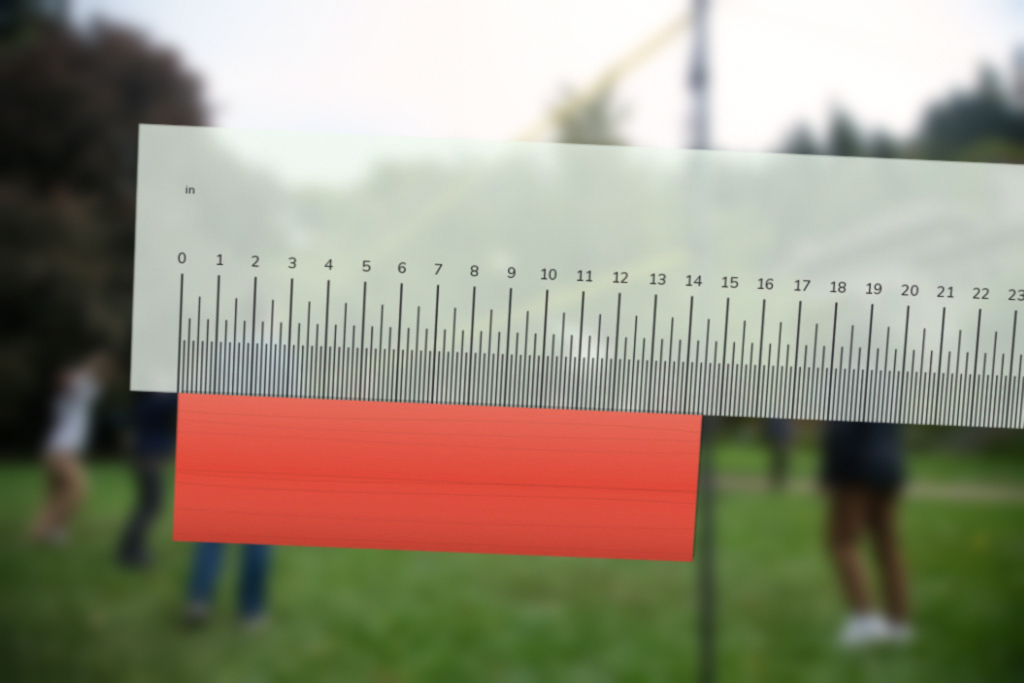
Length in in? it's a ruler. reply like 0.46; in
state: 14.5; in
